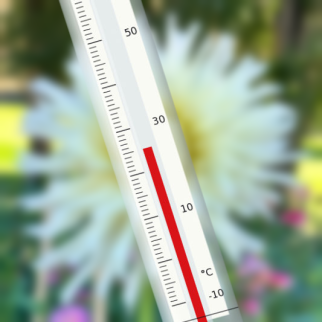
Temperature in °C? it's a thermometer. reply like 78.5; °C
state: 25; °C
